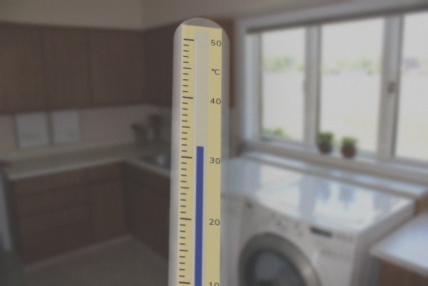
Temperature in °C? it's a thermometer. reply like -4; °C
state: 32; °C
